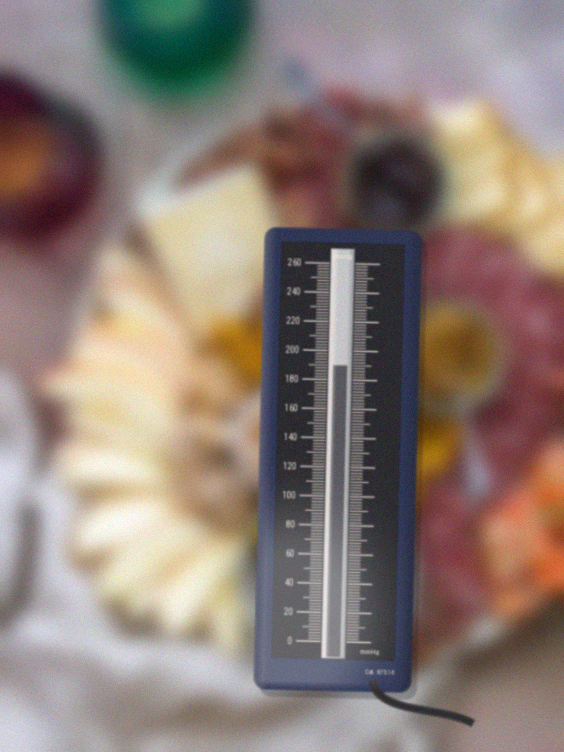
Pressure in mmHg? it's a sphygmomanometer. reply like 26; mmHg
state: 190; mmHg
